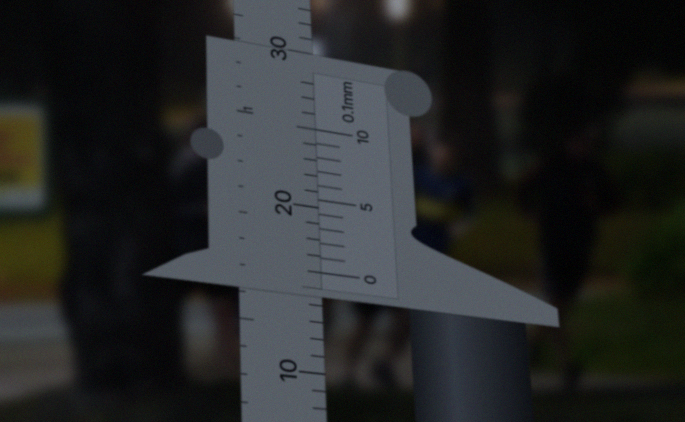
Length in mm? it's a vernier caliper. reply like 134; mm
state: 16.0; mm
